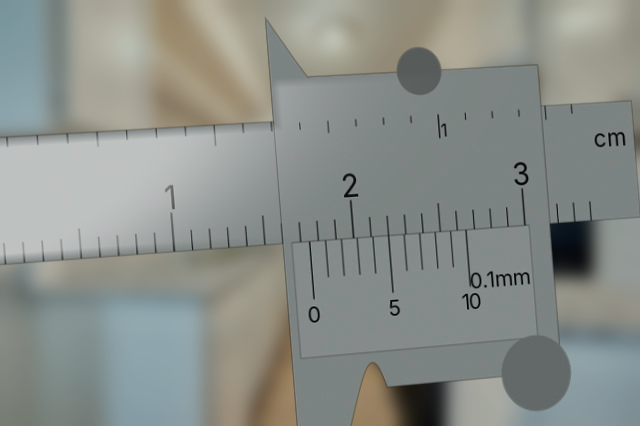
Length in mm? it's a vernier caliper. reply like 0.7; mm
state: 17.5; mm
